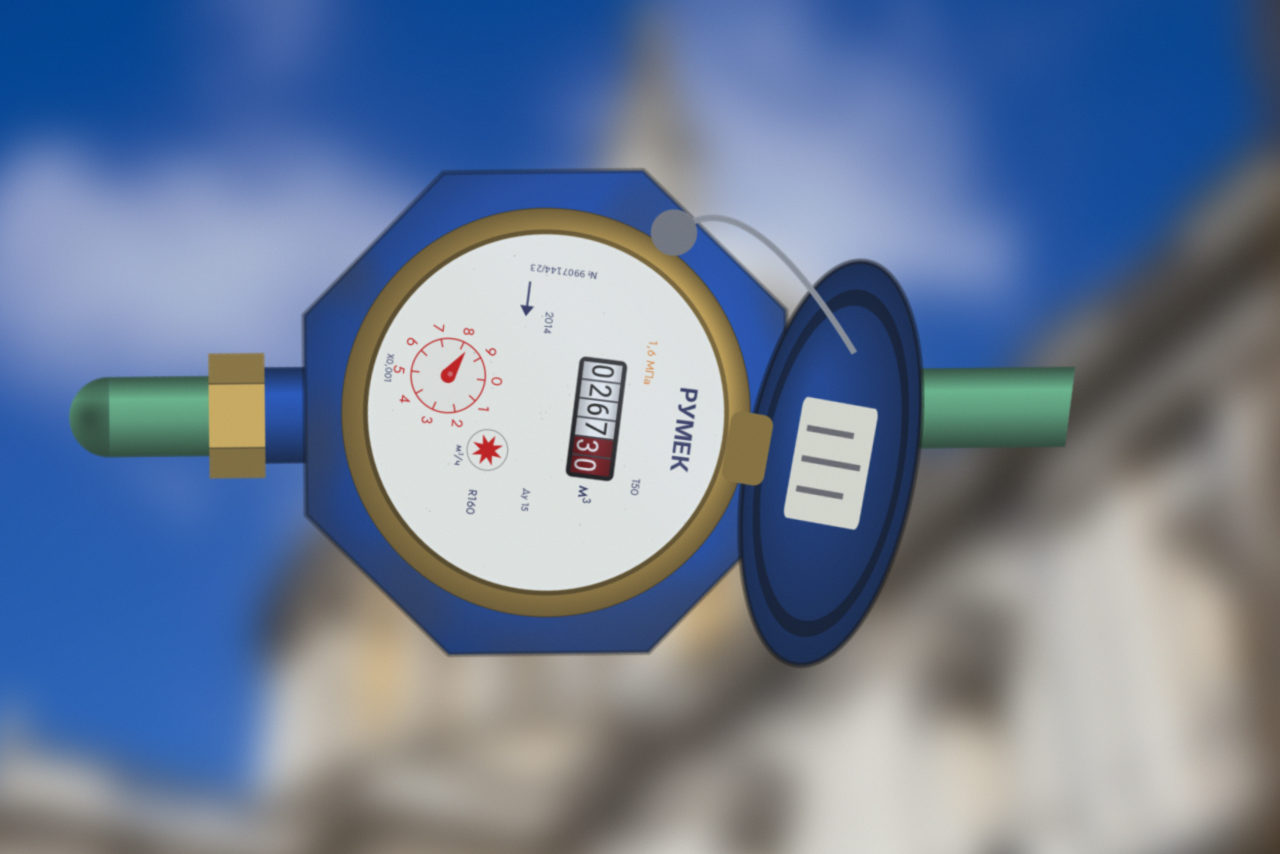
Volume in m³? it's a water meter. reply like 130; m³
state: 267.298; m³
